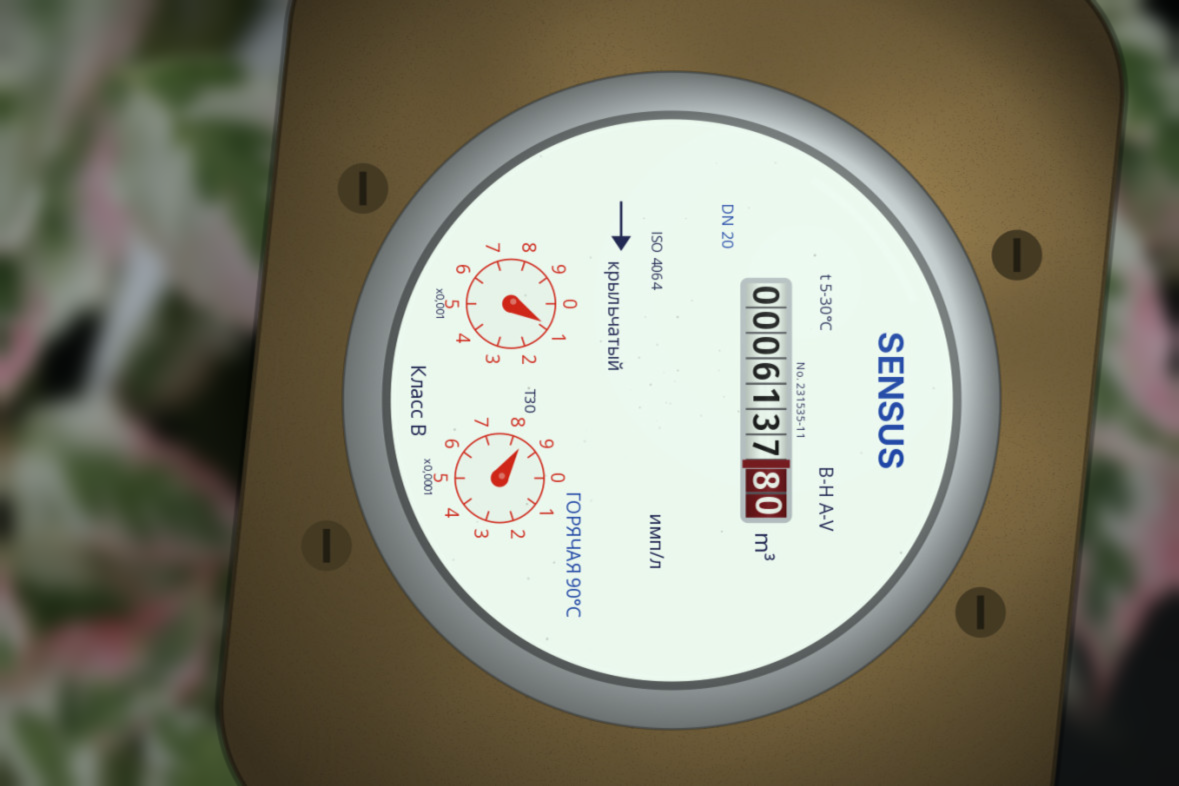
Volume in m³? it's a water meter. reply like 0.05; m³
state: 6137.8008; m³
